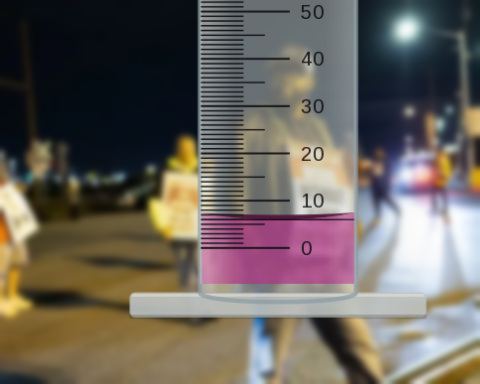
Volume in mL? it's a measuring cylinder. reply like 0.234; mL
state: 6; mL
